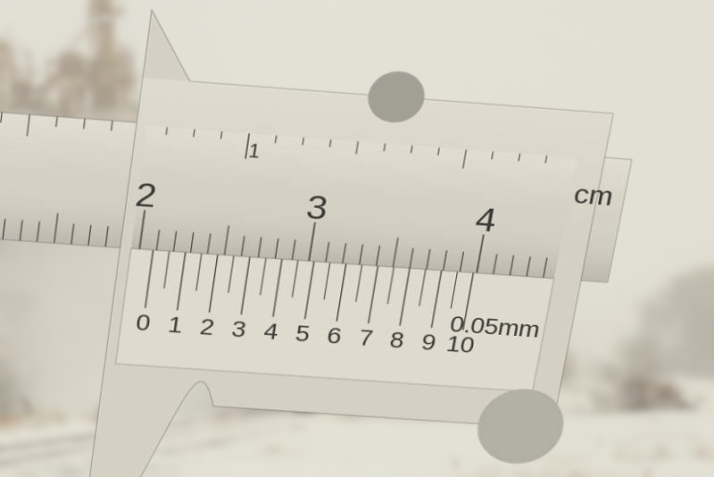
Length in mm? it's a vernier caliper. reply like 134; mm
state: 20.8; mm
